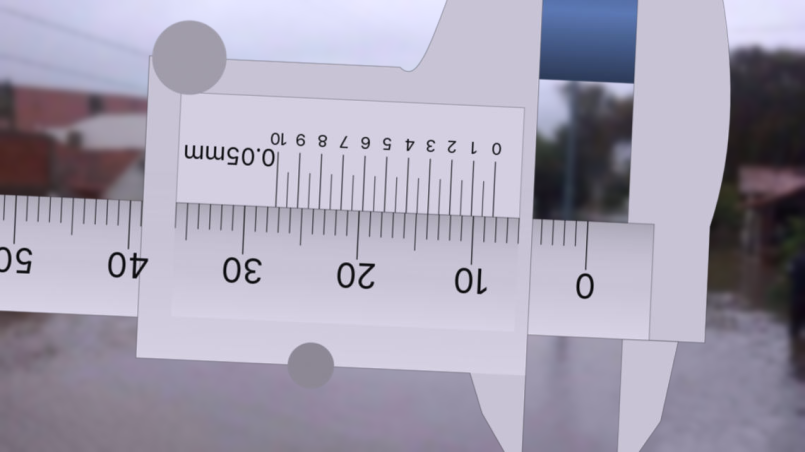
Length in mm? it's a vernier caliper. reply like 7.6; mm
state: 8.3; mm
